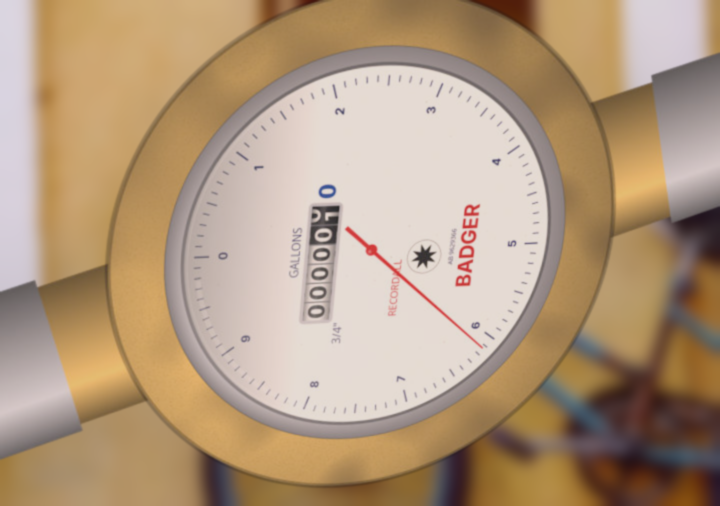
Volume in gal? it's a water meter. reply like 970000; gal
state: 6.1; gal
